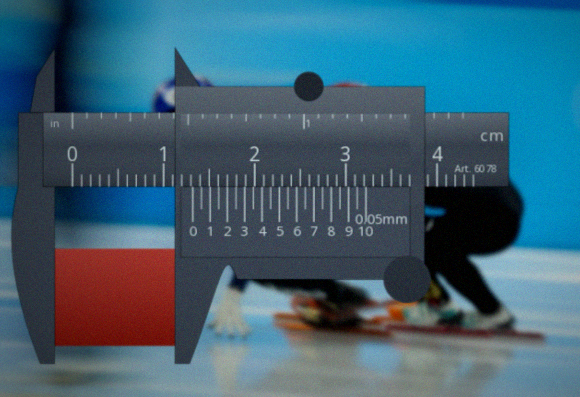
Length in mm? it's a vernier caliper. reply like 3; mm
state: 13.2; mm
